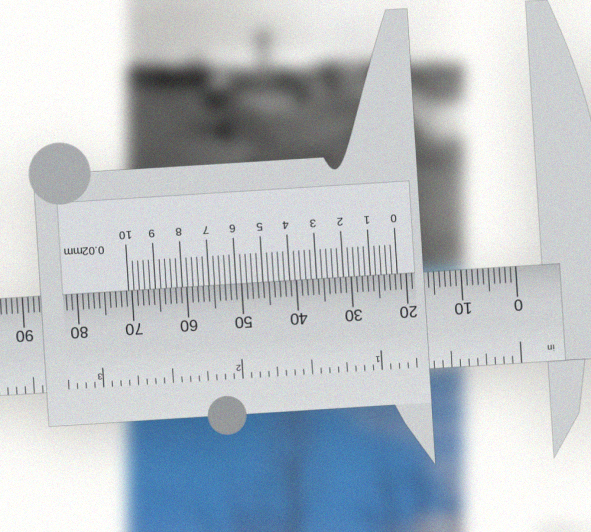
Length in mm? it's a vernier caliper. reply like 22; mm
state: 21.6; mm
